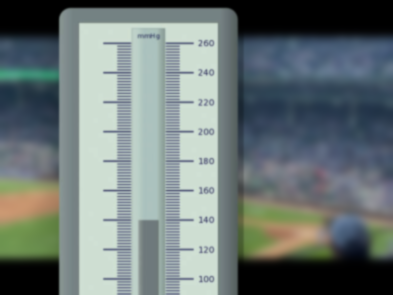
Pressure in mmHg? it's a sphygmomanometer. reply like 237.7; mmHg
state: 140; mmHg
